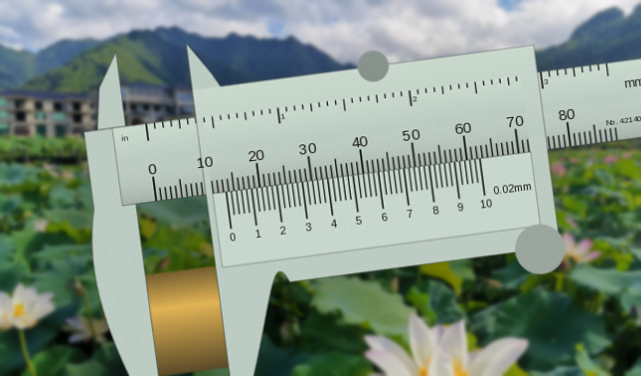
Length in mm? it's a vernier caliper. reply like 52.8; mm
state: 13.5; mm
